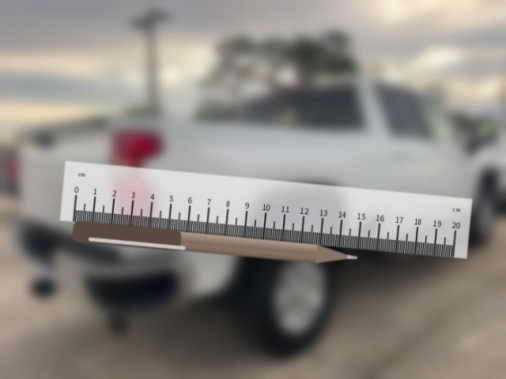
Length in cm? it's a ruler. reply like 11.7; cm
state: 15; cm
